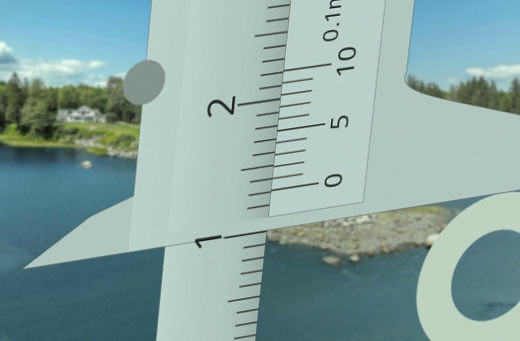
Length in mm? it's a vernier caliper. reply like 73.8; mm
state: 13.1; mm
